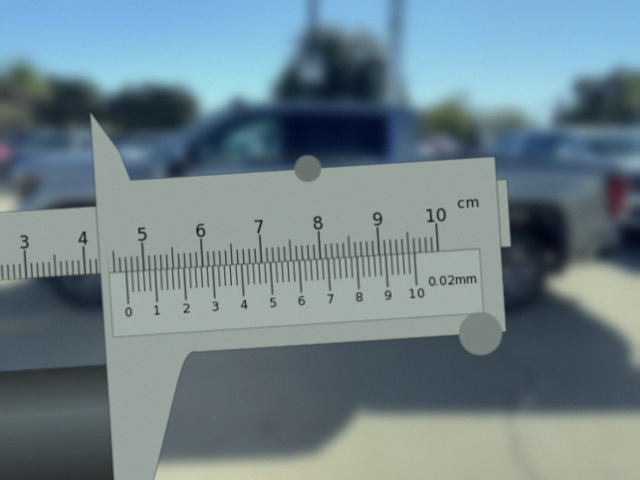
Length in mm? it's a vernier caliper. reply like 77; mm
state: 47.0; mm
